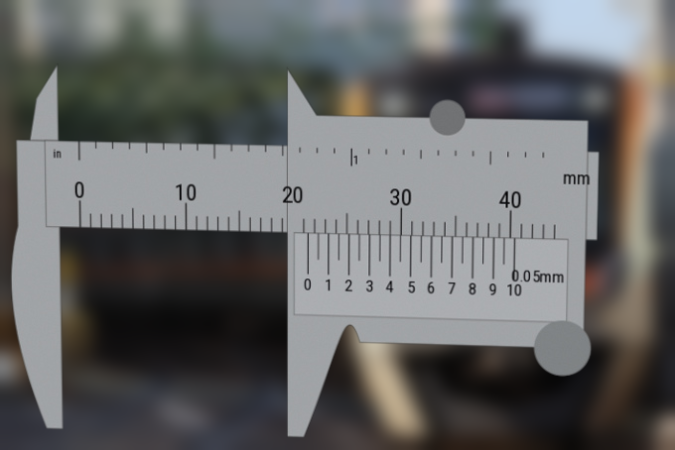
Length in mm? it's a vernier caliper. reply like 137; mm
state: 21.4; mm
